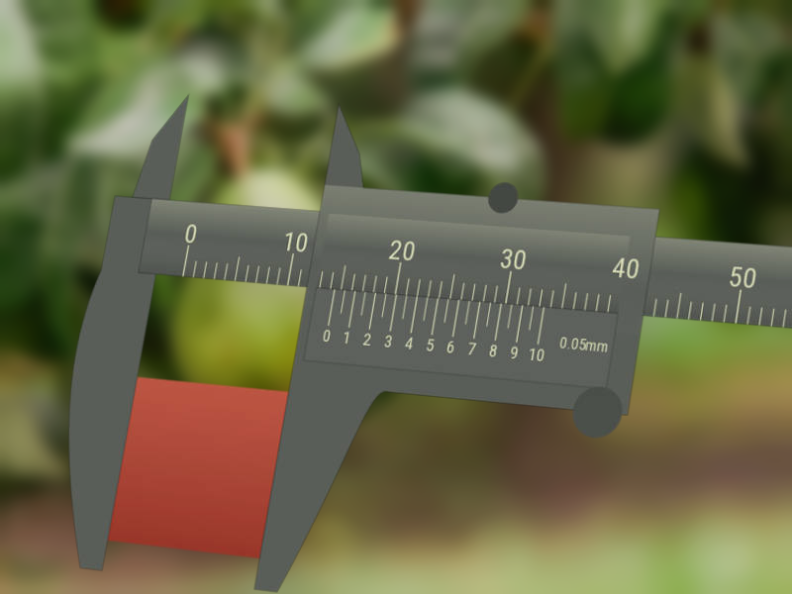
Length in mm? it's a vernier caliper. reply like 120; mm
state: 14.4; mm
